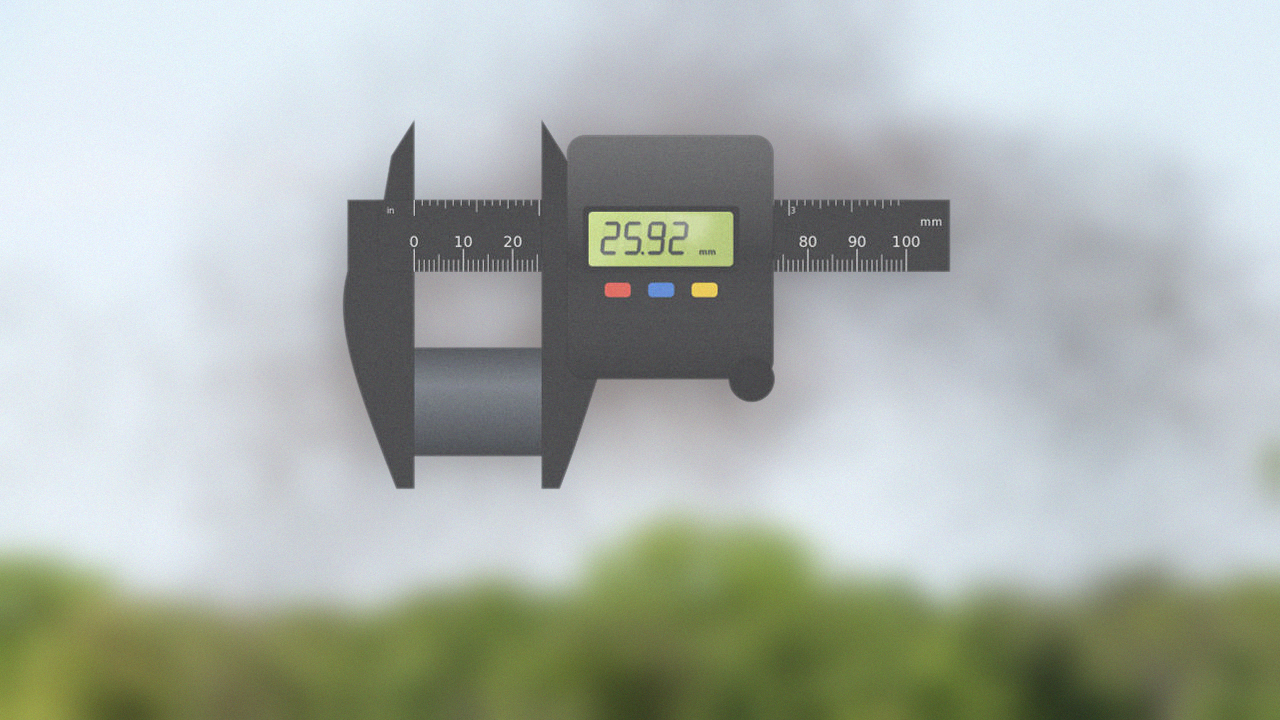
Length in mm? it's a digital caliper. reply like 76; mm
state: 25.92; mm
